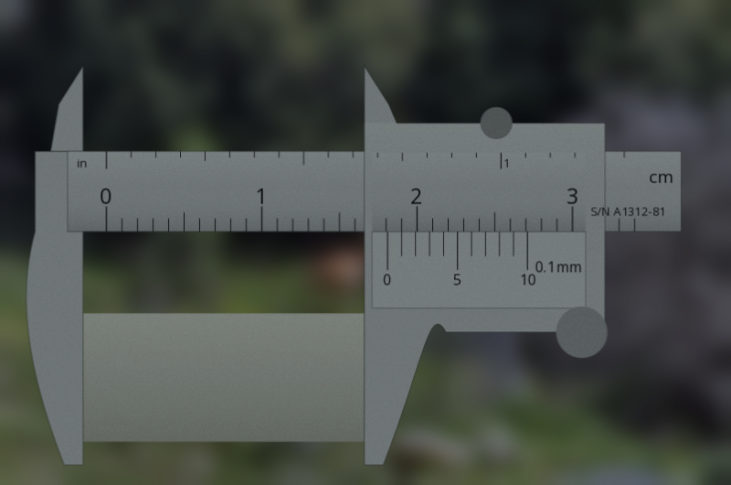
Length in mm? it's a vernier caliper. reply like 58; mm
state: 18.1; mm
